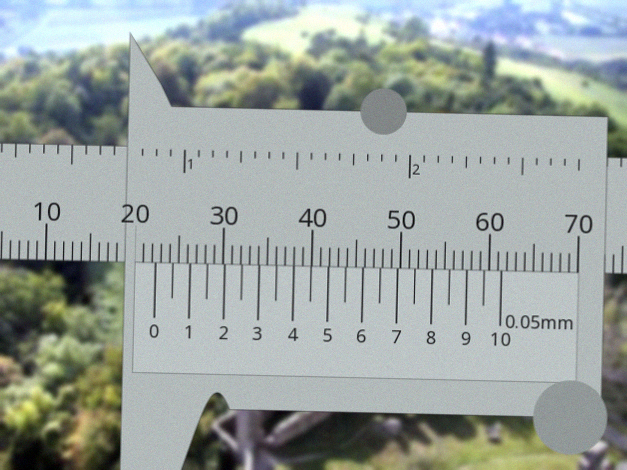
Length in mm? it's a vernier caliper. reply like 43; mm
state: 22.4; mm
